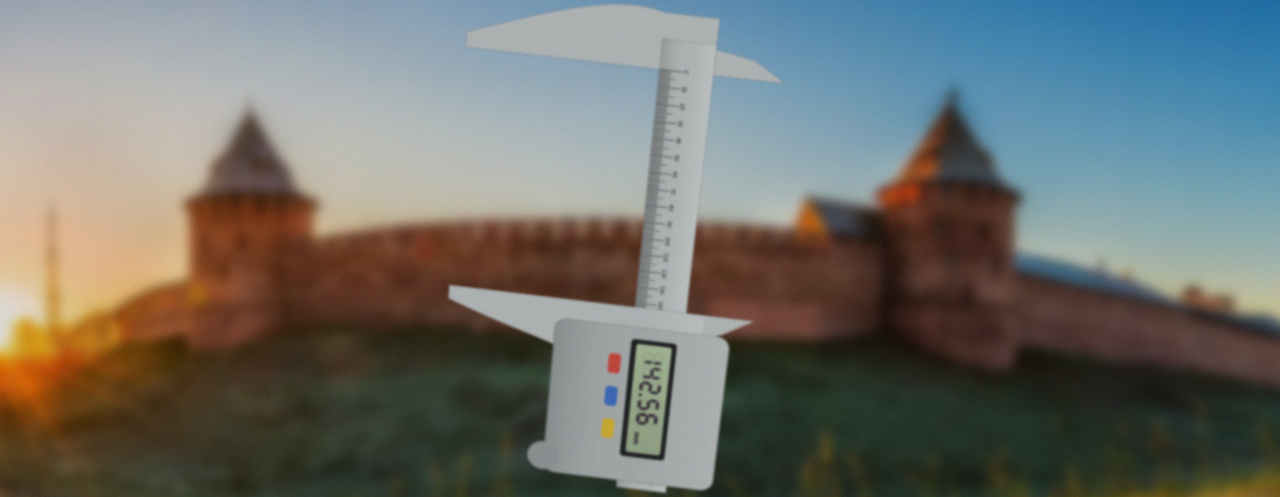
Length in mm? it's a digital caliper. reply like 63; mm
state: 142.56; mm
